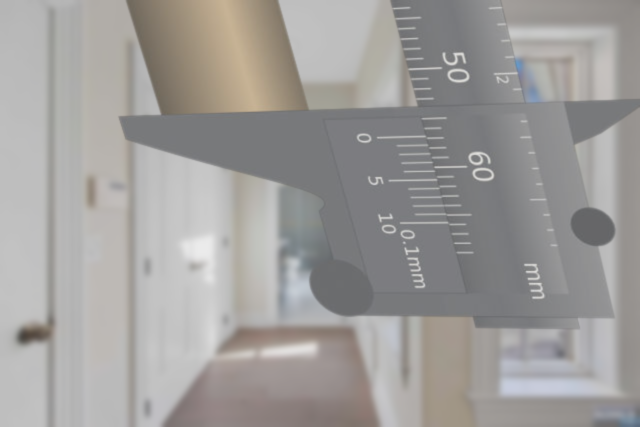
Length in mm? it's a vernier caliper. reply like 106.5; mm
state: 56.8; mm
